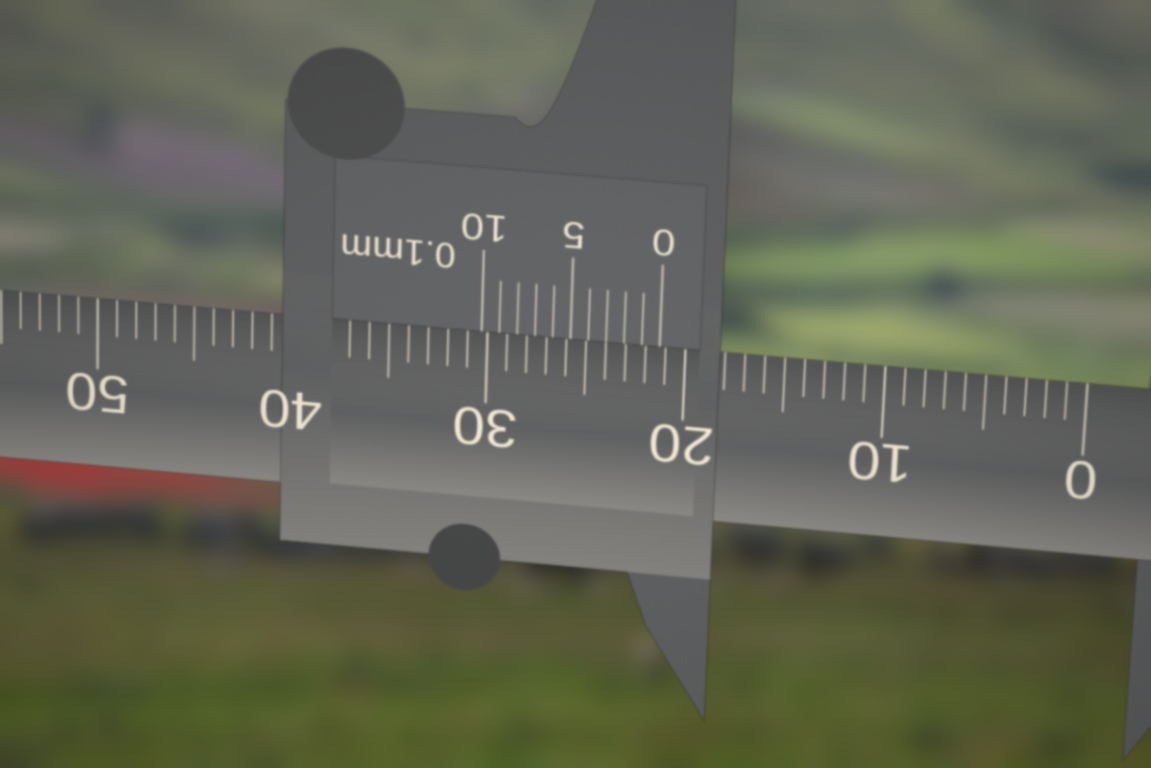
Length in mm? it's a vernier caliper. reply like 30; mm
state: 21.3; mm
